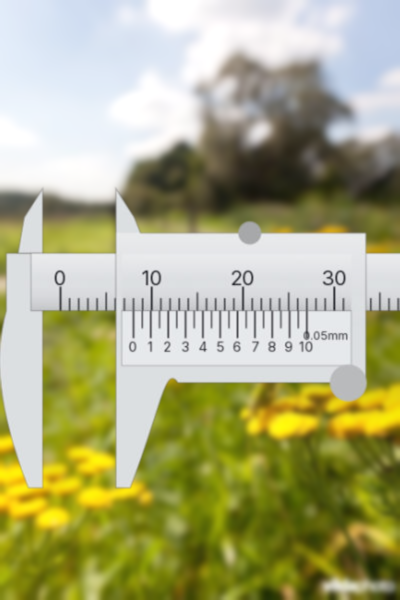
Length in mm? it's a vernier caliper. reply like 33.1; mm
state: 8.0; mm
